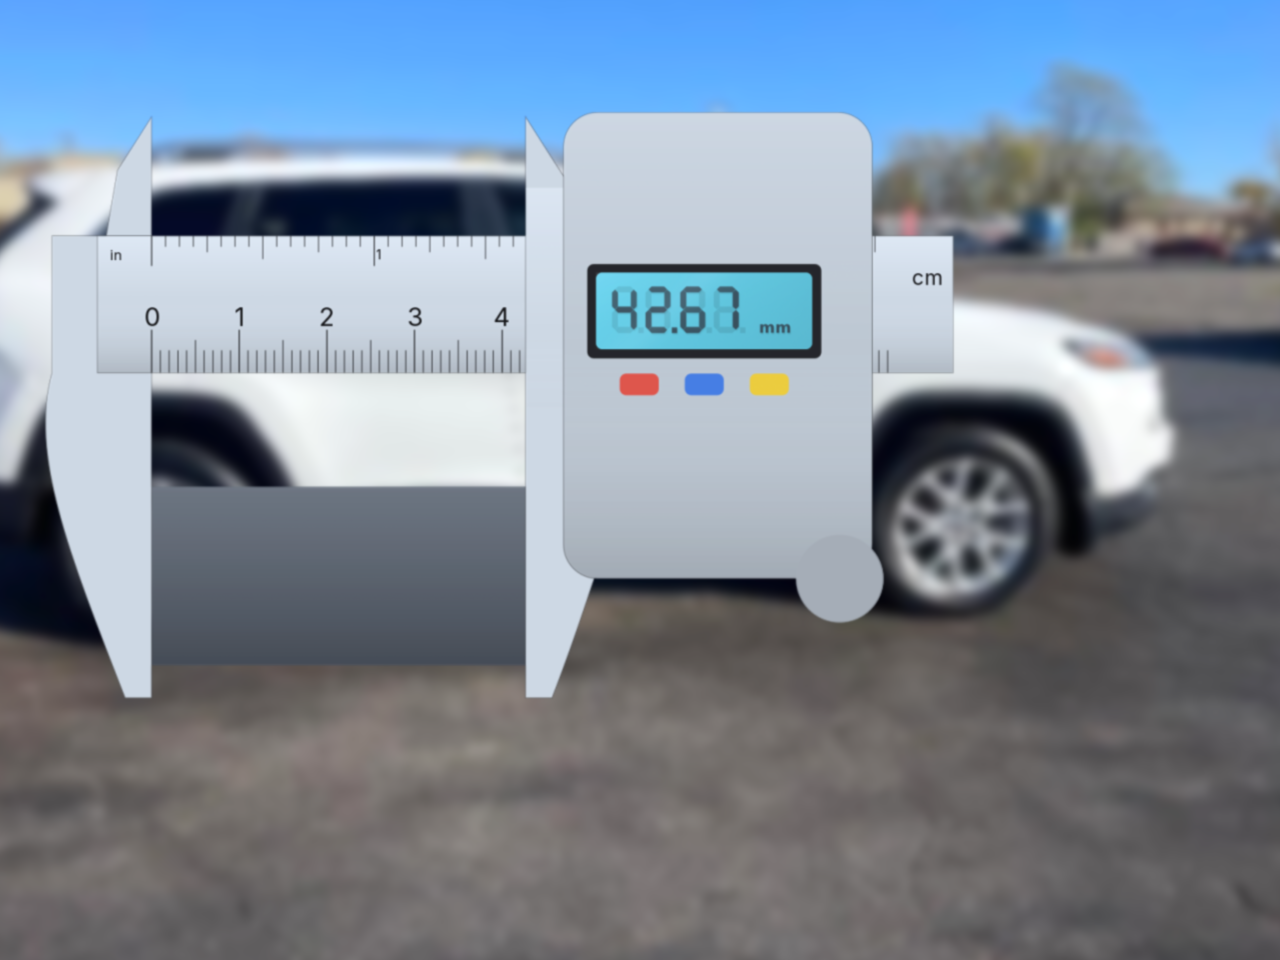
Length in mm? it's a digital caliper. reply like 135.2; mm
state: 42.67; mm
